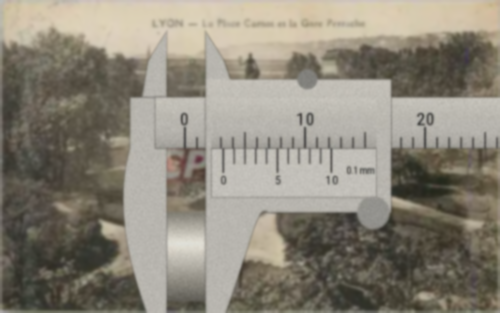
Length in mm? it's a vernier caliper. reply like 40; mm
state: 3.2; mm
